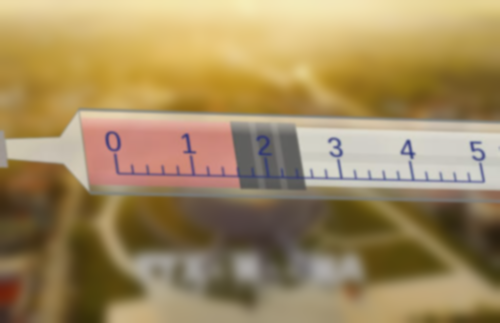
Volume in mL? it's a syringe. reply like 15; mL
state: 1.6; mL
